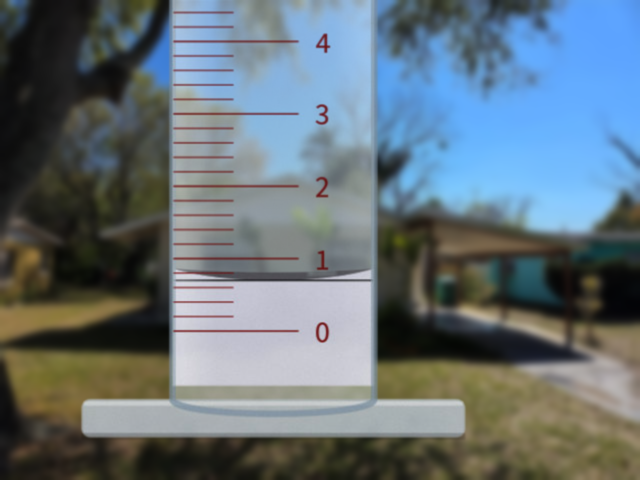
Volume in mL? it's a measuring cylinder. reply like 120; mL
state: 0.7; mL
